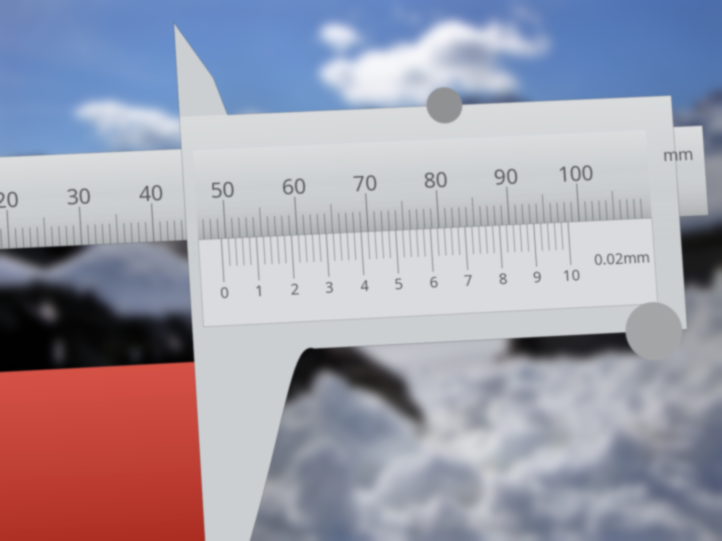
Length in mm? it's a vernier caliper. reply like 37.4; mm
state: 49.4; mm
